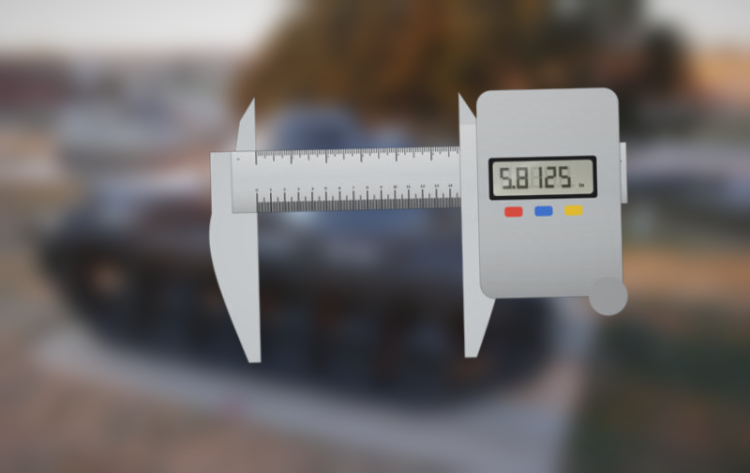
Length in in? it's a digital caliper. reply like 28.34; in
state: 5.8125; in
